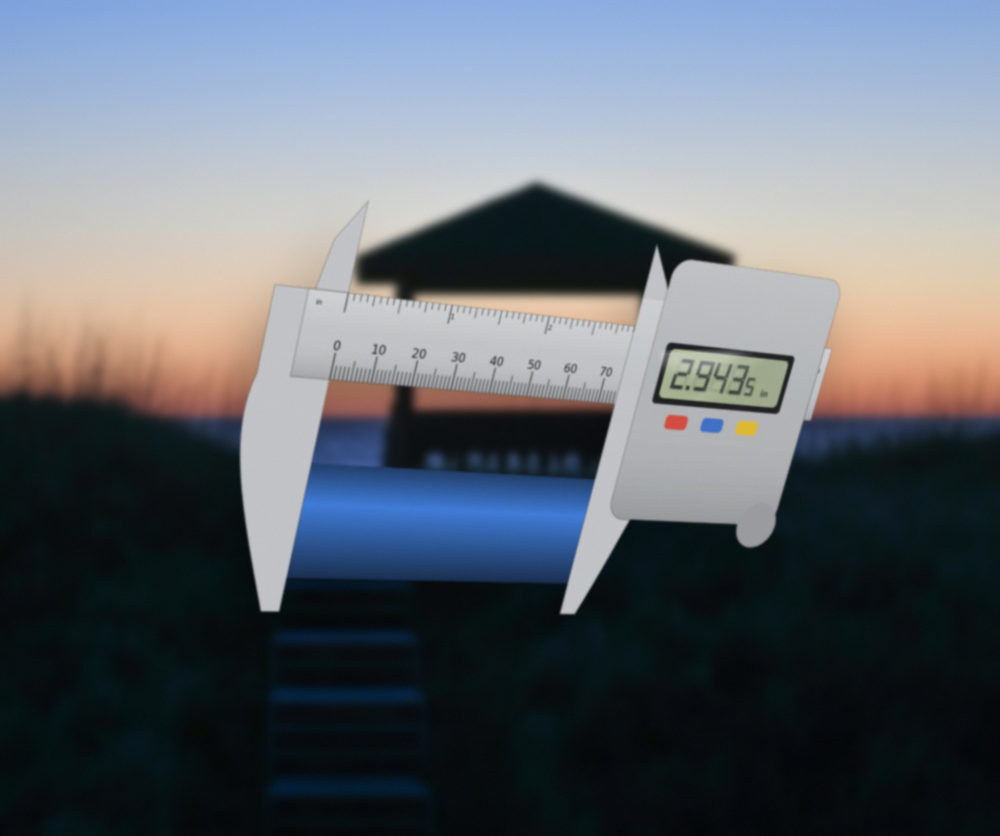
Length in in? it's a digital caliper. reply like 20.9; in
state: 2.9435; in
